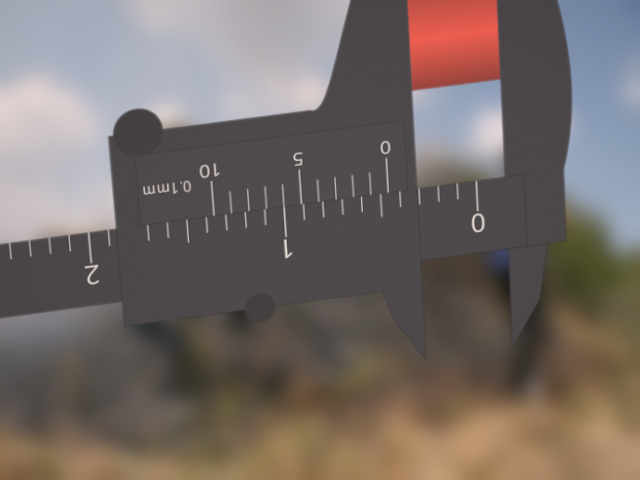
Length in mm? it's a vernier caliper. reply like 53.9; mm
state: 4.6; mm
